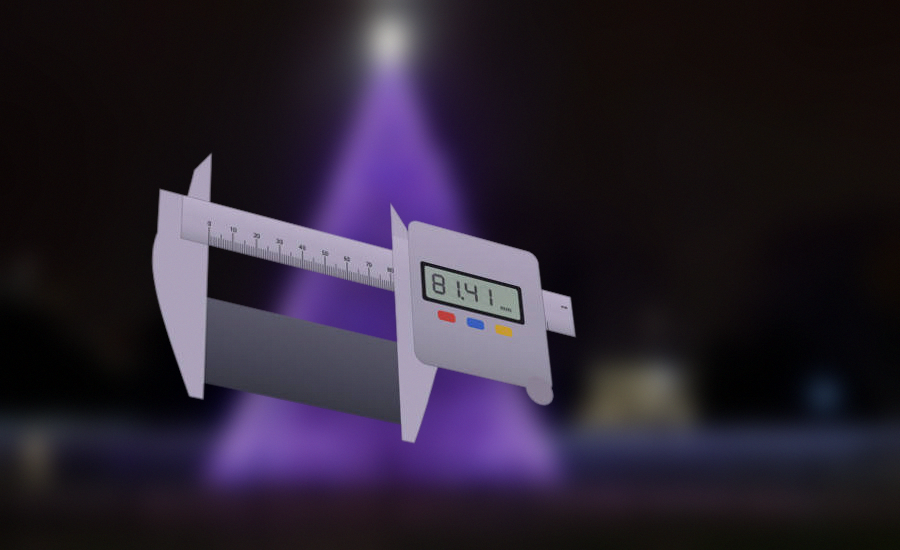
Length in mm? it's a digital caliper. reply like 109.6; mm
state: 81.41; mm
